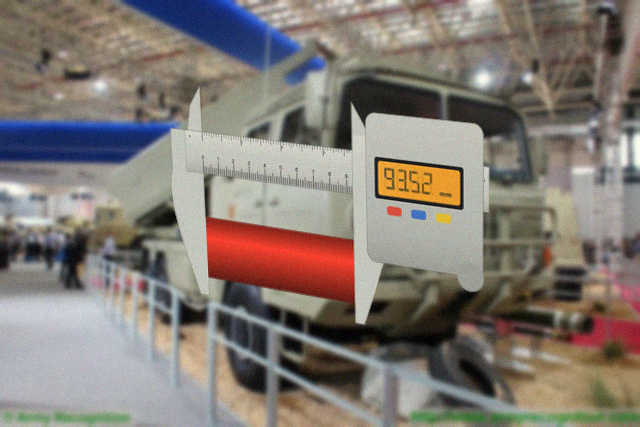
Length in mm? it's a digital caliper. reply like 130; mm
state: 93.52; mm
